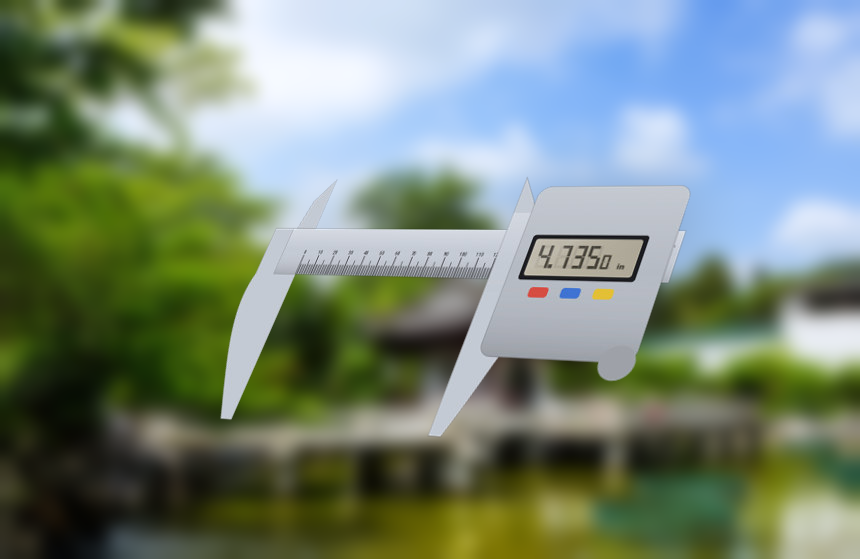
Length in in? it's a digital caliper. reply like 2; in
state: 4.7350; in
